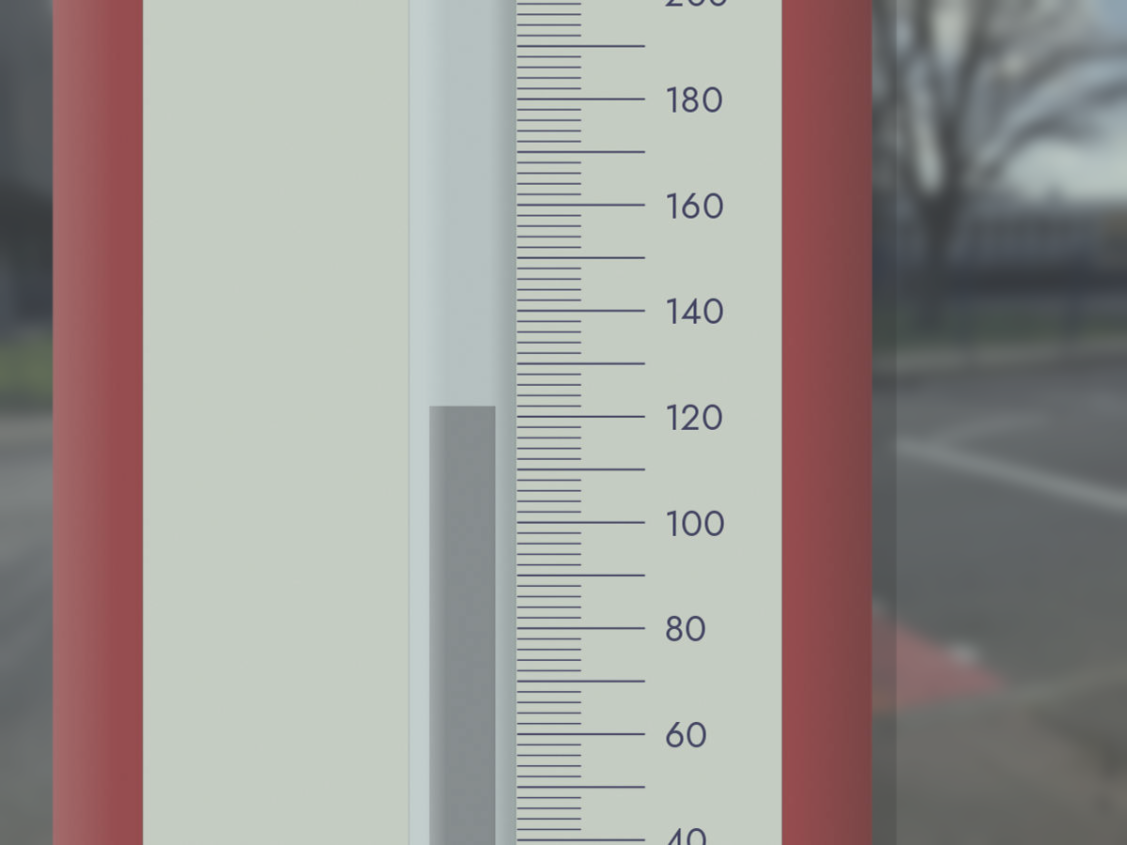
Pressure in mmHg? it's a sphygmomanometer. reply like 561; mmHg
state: 122; mmHg
